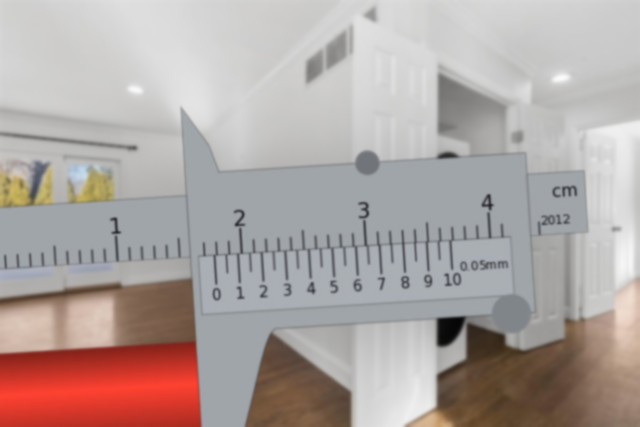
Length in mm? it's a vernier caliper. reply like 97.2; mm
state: 17.8; mm
